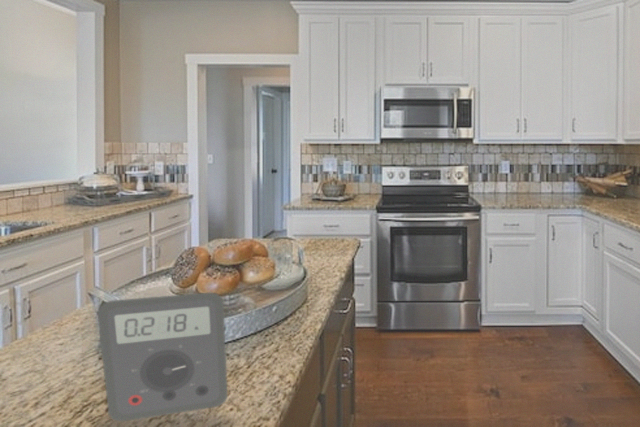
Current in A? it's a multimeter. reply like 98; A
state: 0.218; A
